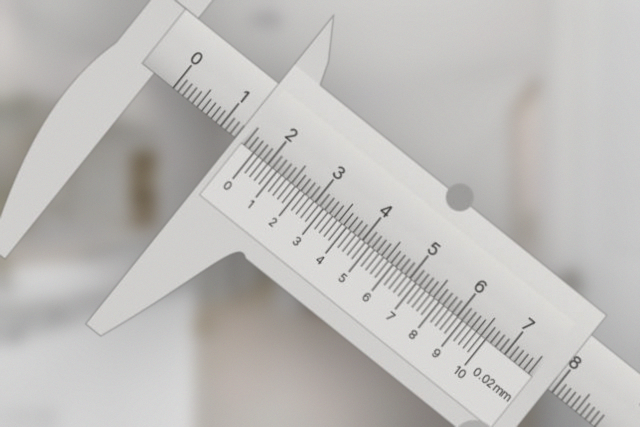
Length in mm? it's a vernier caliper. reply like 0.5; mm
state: 17.0; mm
